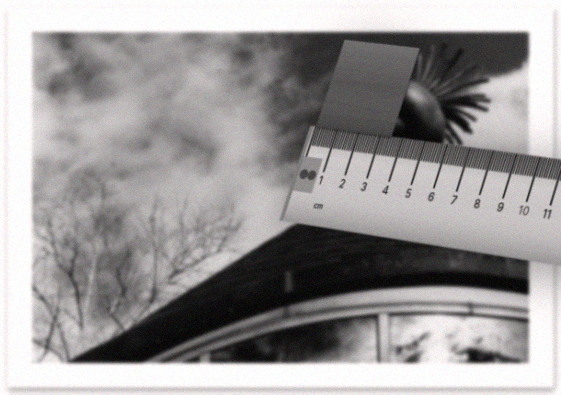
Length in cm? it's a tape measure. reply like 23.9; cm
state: 3.5; cm
